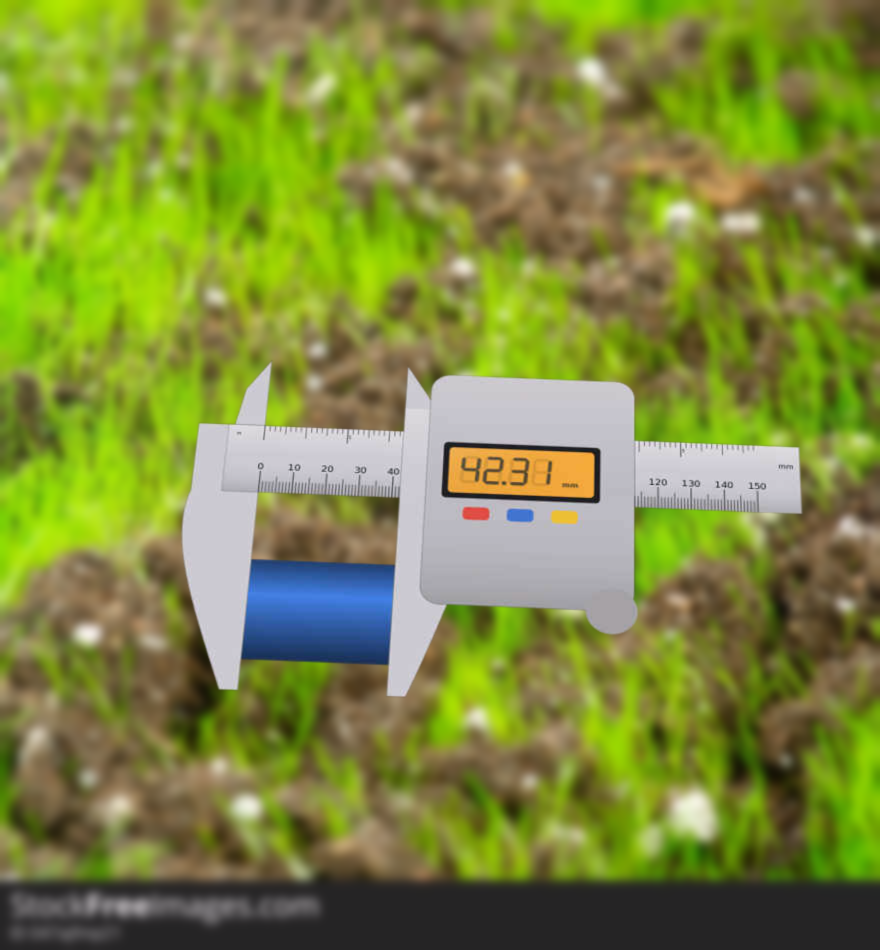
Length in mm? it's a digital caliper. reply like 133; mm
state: 42.31; mm
